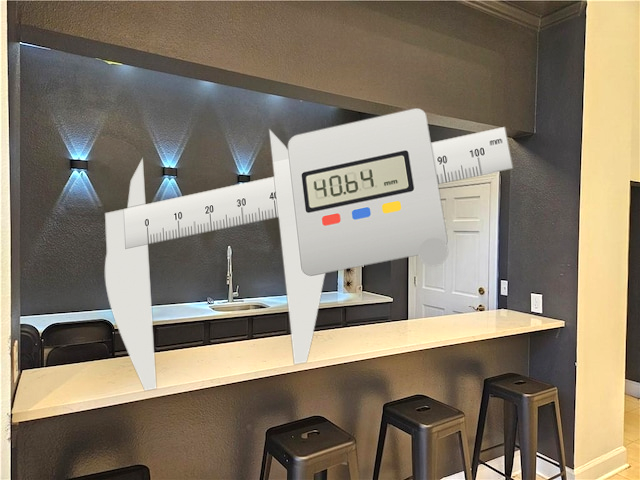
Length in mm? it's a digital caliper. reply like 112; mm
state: 40.64; mm
